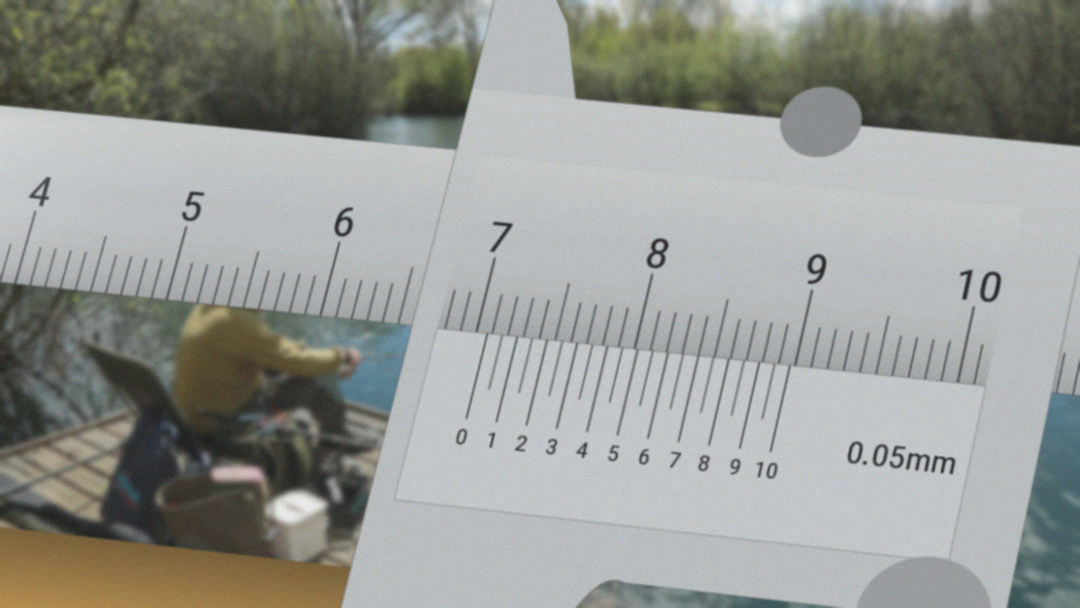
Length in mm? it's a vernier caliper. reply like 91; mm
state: 70.7; mm
